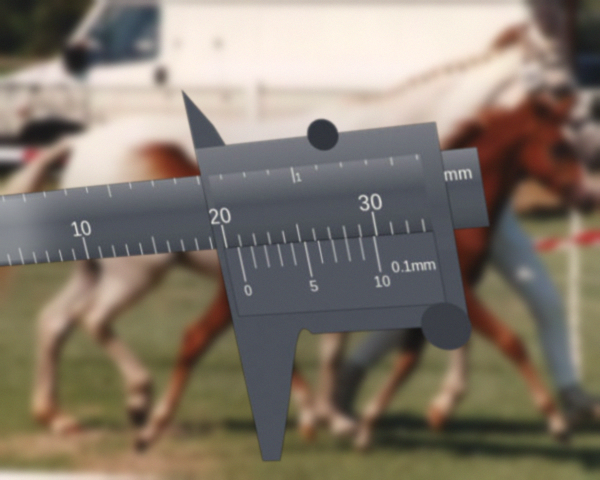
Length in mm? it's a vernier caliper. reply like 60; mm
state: 20.8; mm
